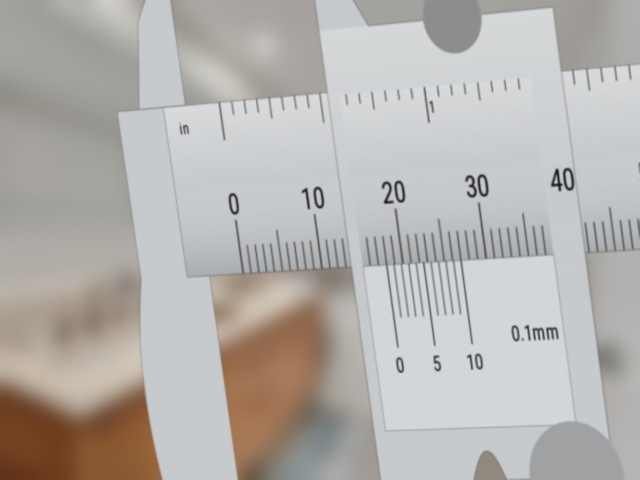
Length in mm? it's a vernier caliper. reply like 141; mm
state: 18.0; mm
